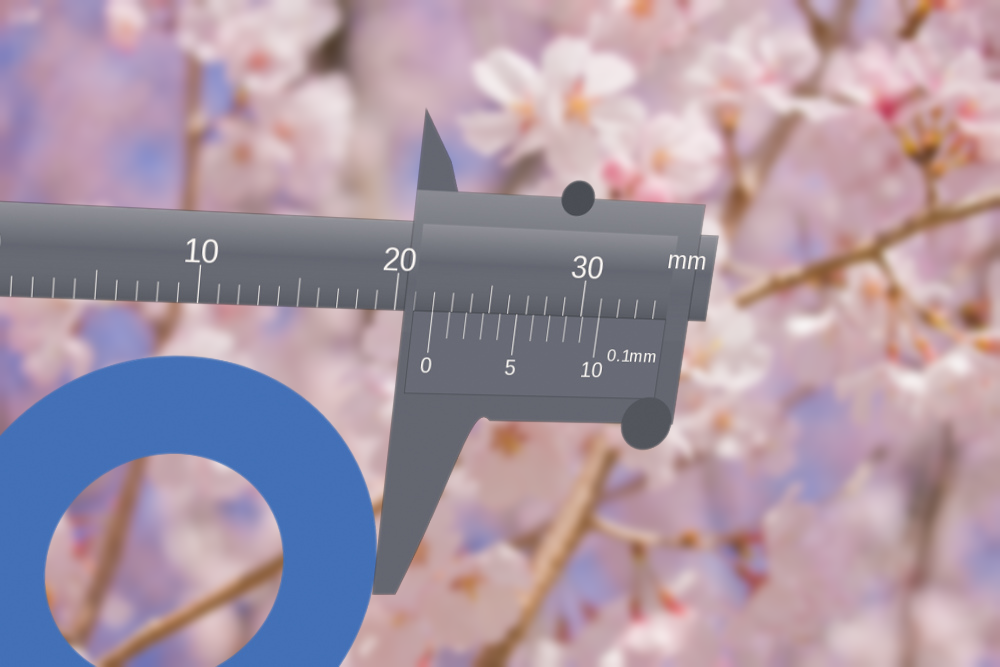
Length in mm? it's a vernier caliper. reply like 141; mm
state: 22.0; mm
